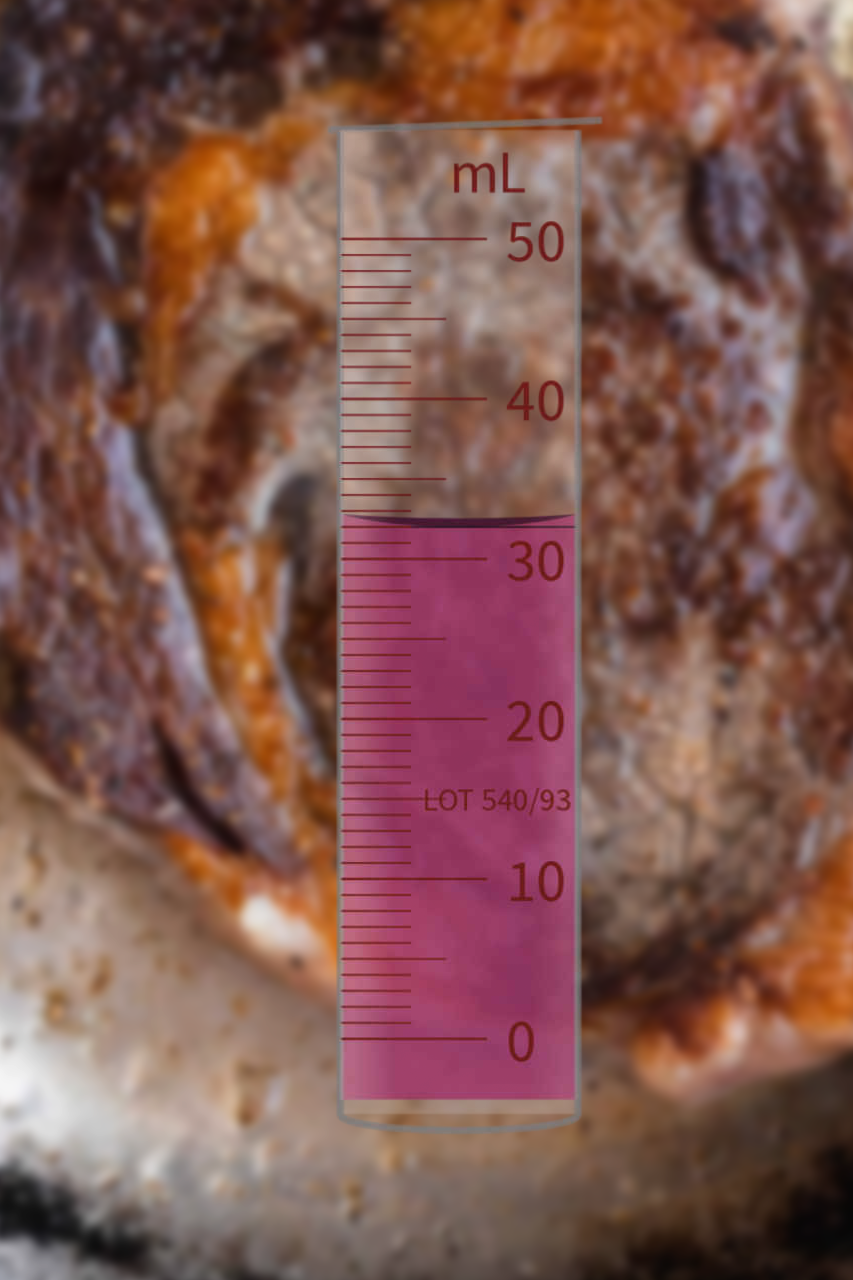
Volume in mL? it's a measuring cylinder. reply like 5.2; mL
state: 32; mL
